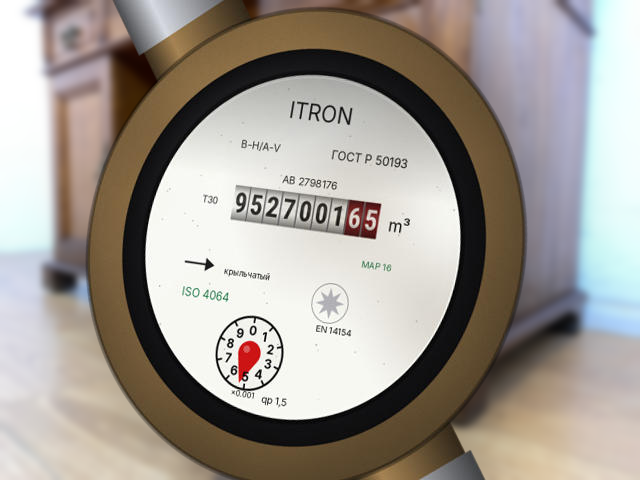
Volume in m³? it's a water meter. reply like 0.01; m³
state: 9527001.655; m³
